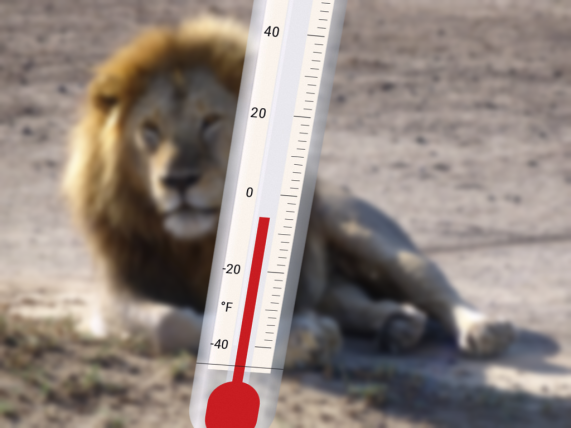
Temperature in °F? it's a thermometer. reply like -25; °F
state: -6; °F
